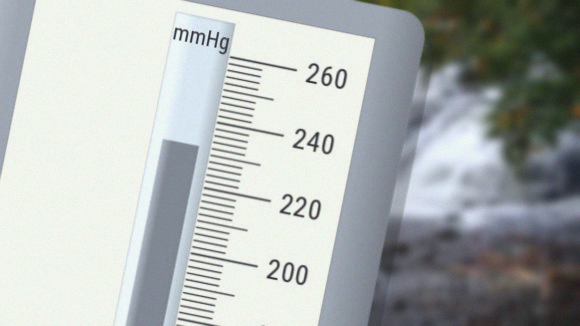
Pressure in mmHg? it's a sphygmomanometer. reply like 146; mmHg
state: 232; mmHg
